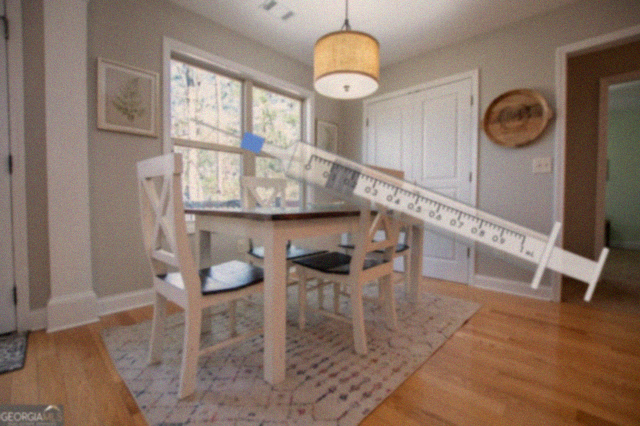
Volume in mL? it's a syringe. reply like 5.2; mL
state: 0.1; mL
